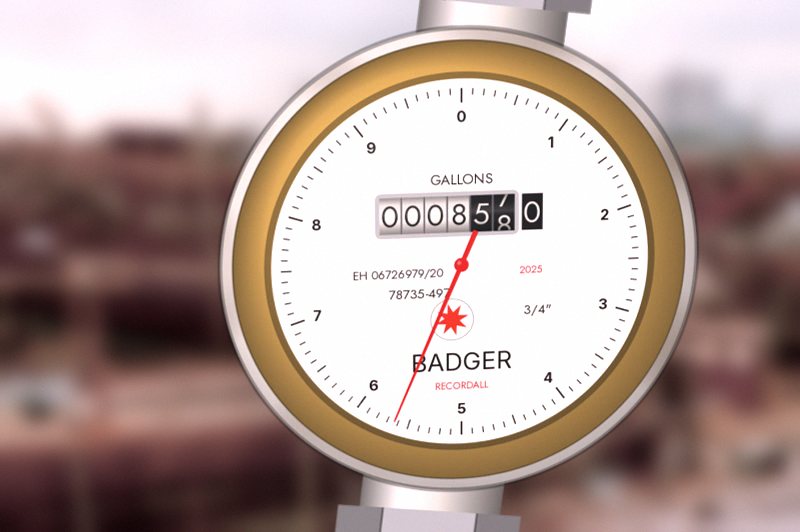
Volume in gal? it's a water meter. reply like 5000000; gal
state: 8575.6; gal
